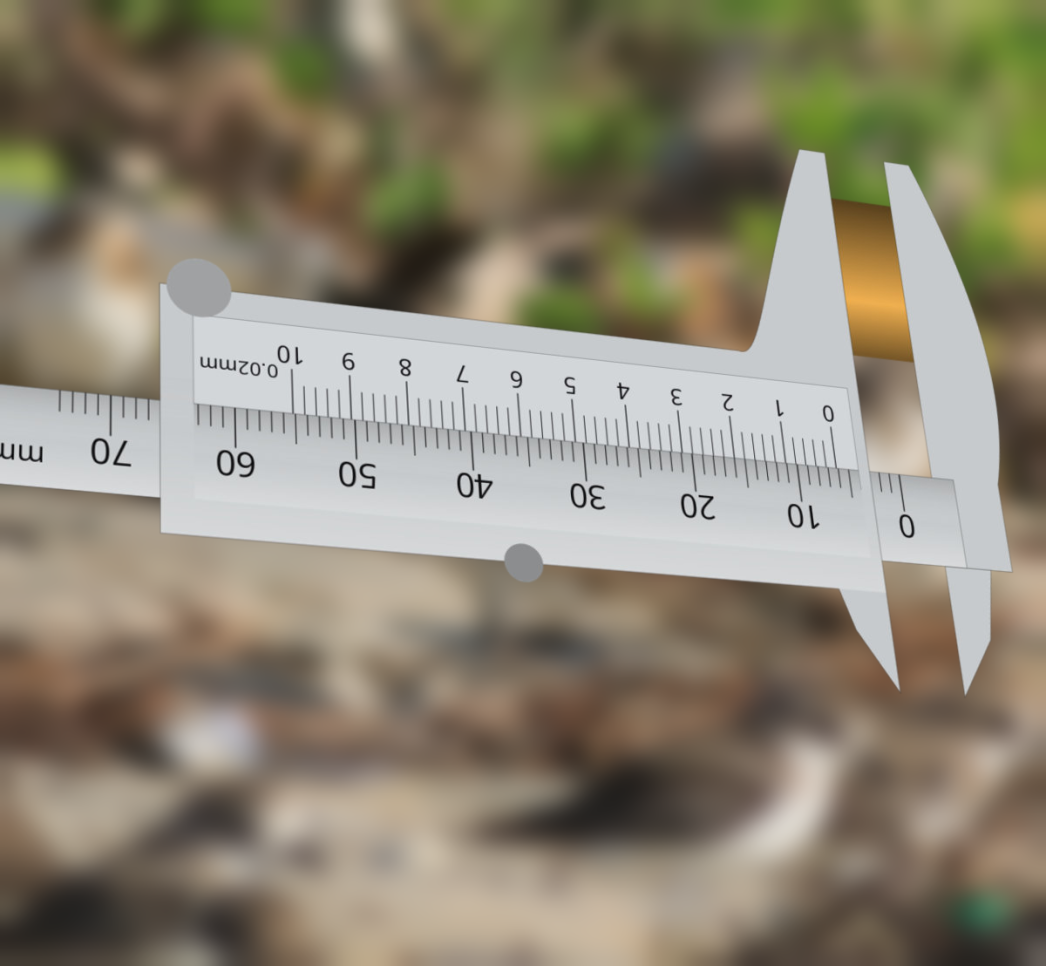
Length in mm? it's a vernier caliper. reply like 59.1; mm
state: 6.2; mm
